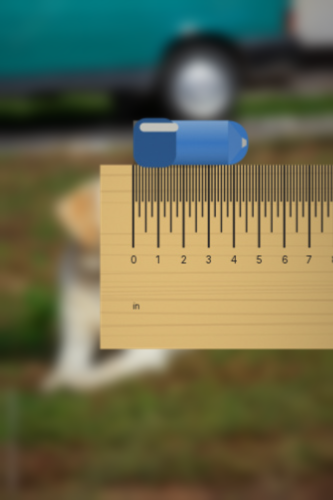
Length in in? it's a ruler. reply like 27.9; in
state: 4.5; in
